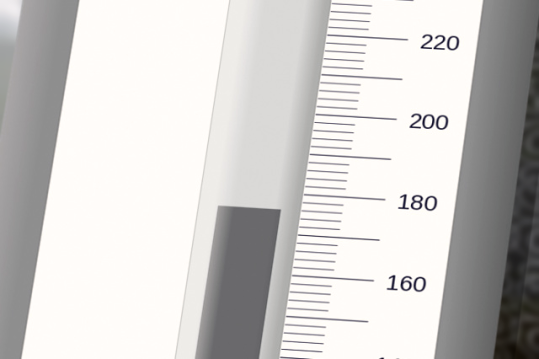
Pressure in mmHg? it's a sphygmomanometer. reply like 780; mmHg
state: 176; mmHg
